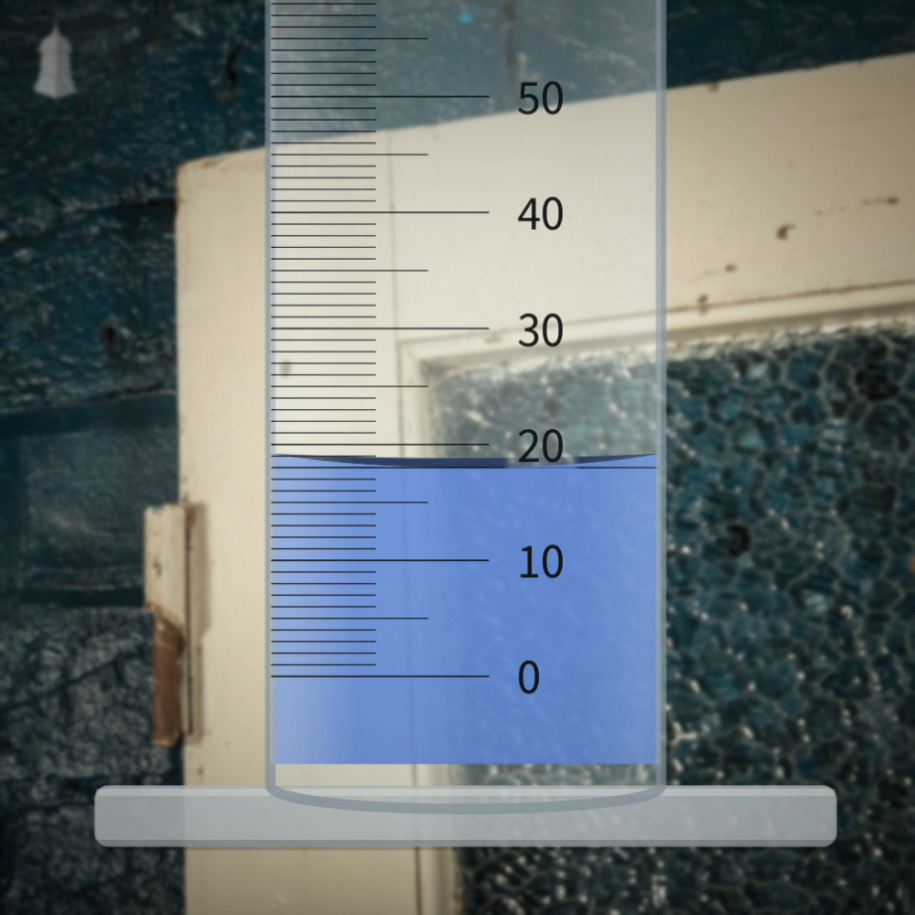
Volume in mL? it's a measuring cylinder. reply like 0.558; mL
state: 18; mL
